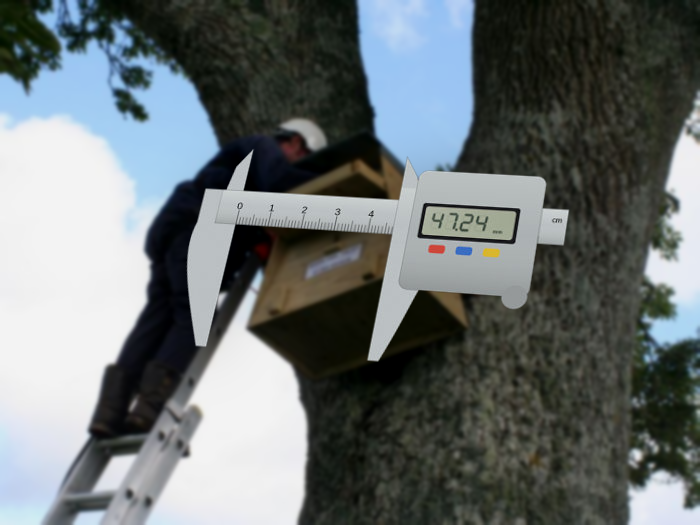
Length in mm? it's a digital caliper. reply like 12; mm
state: 47.24; mm
